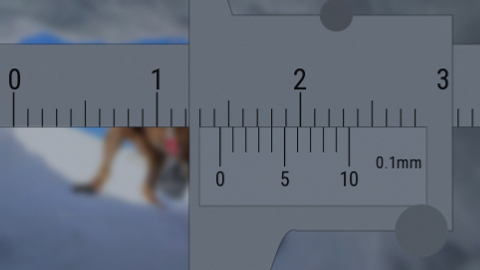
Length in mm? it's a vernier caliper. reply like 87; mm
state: 14.4; mm
